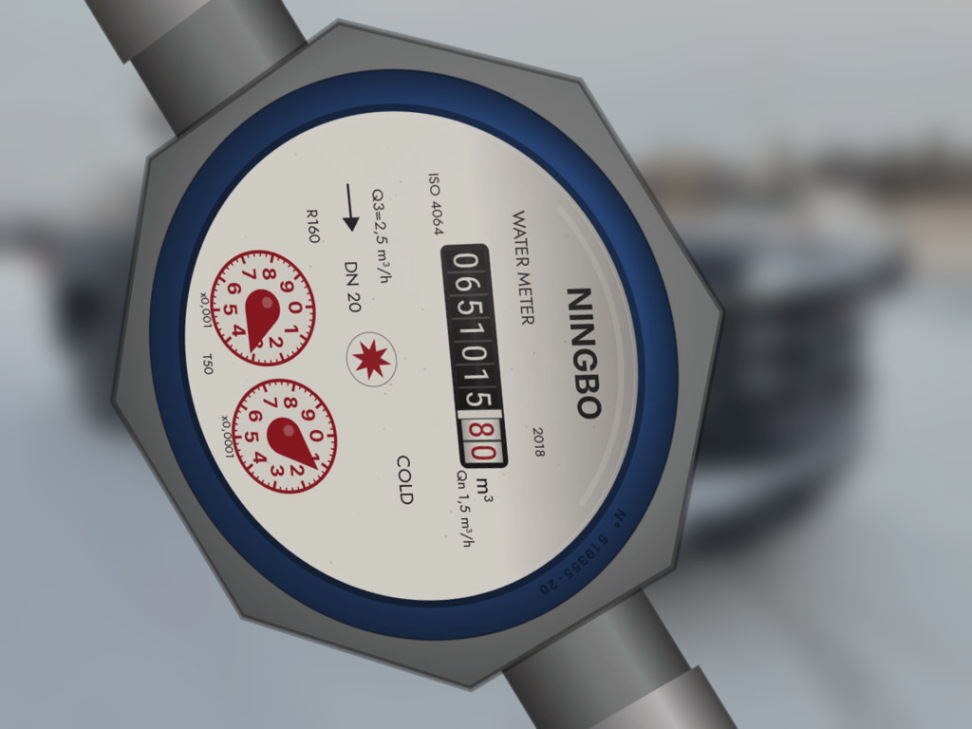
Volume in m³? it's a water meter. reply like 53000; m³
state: 651015.8031; m³
